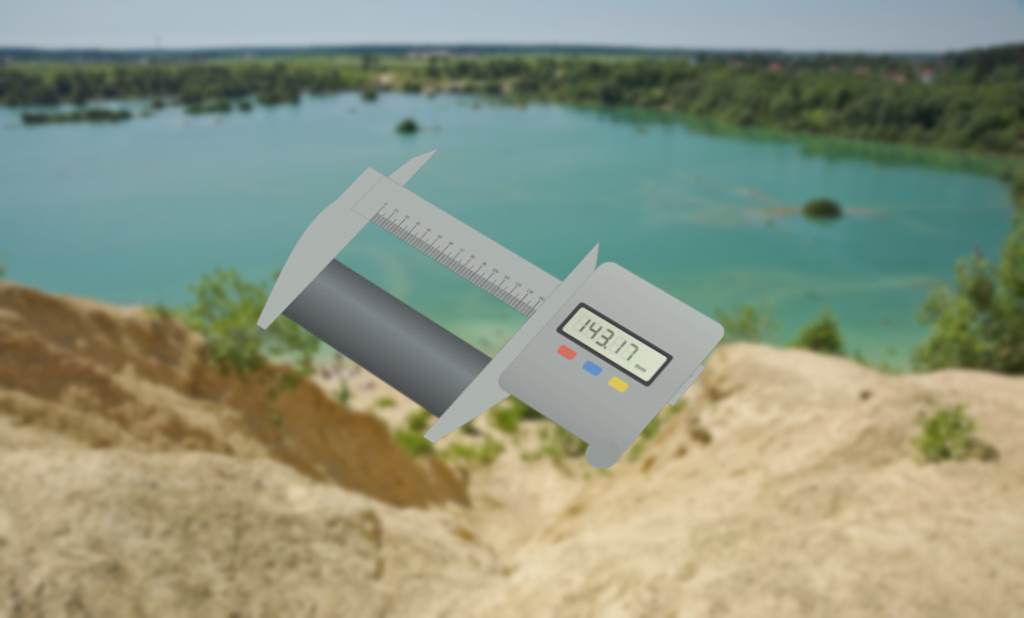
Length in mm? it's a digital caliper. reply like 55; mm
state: 143.17; mm
